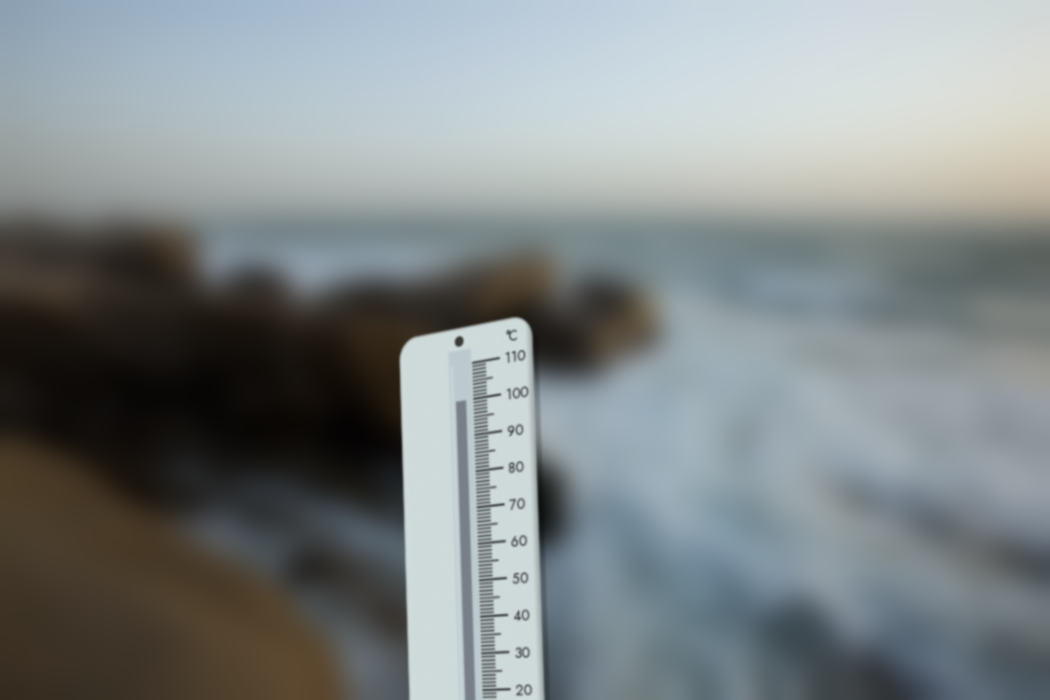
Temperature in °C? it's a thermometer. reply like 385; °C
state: 100; °C
